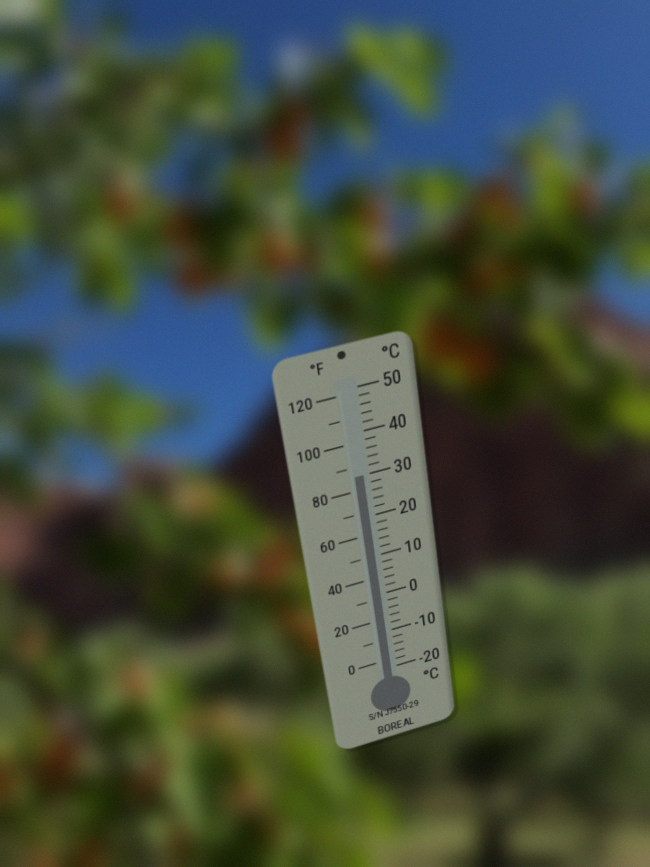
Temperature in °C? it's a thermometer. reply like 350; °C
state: 30; °C
